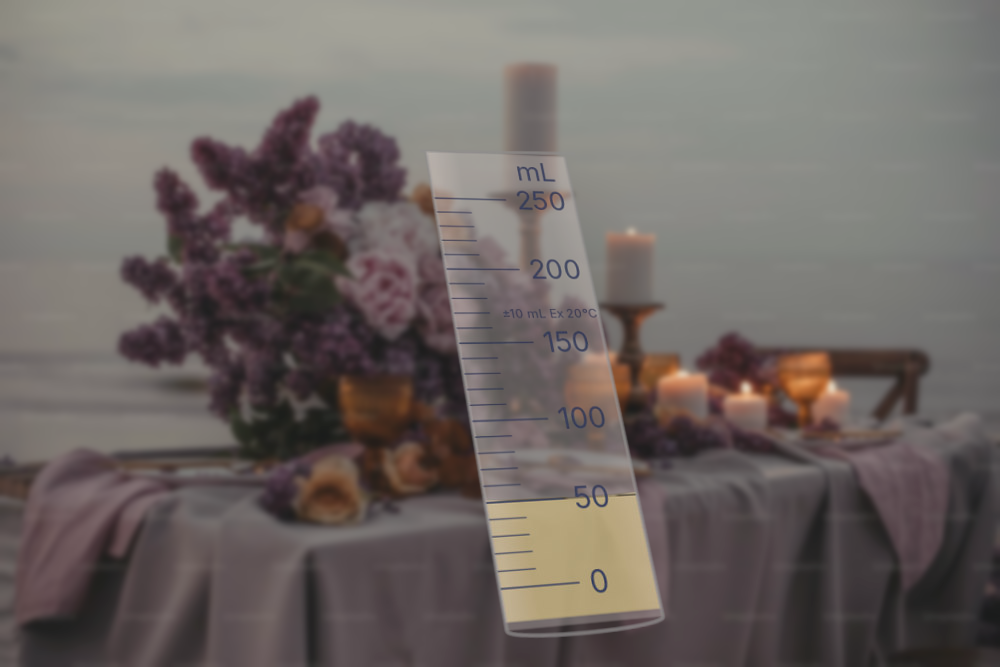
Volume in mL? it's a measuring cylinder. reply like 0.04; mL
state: 50; mL
